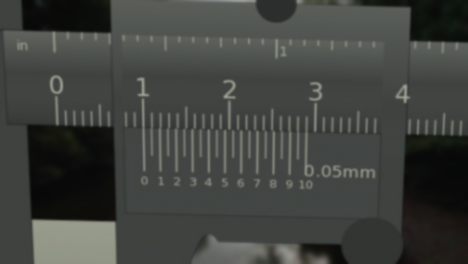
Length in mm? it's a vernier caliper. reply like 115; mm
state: 10.0; mm
